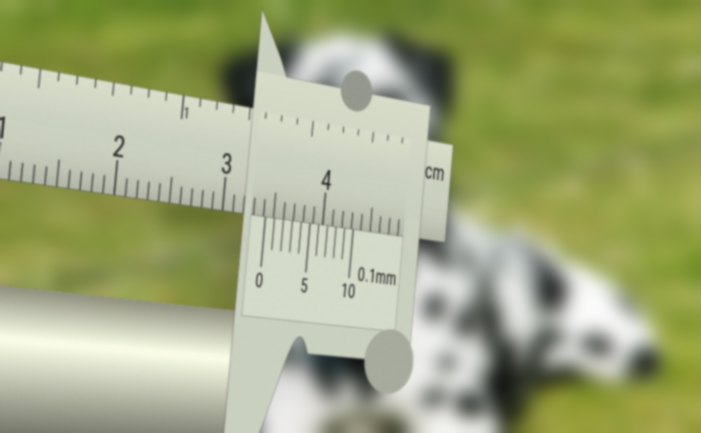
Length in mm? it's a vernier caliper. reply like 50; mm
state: 34.2; mm
